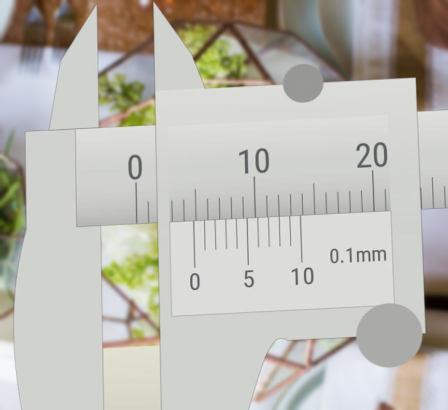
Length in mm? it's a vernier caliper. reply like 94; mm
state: 4.8; mm
